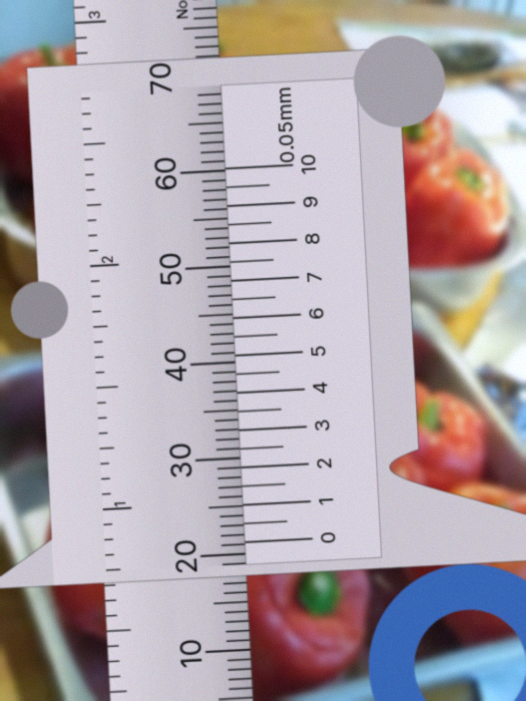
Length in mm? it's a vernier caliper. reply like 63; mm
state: 21.2; mm
